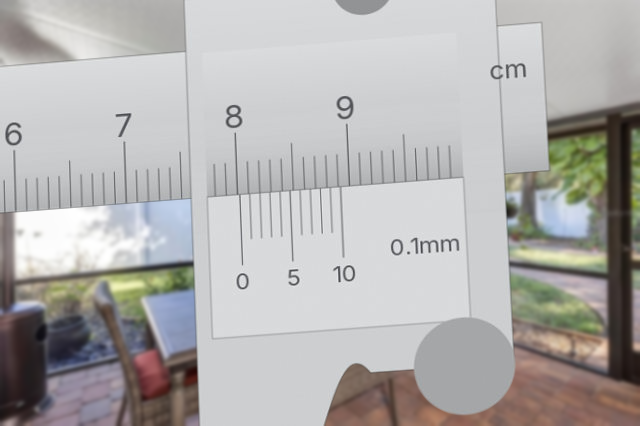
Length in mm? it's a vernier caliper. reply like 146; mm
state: 80.2; mm
